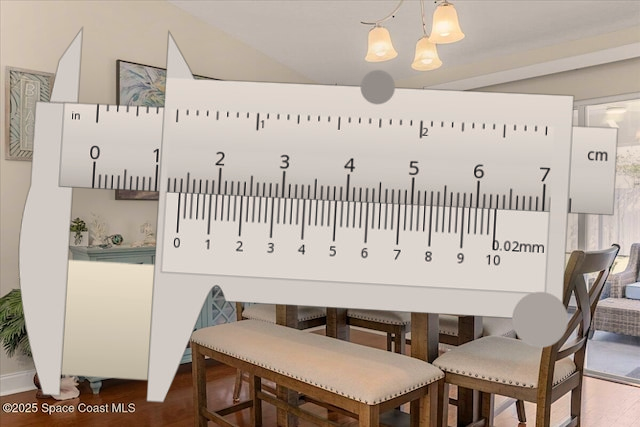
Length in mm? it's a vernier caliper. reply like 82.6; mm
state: 13.8; mm
